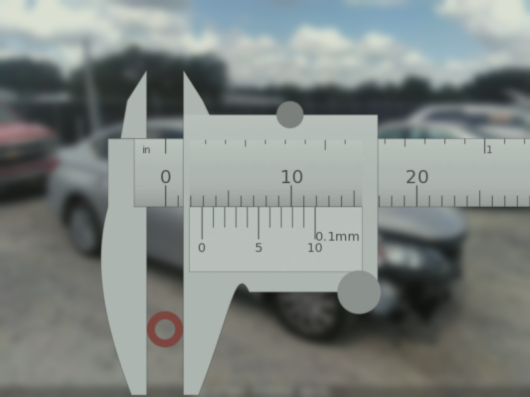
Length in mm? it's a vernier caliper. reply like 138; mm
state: 2.9; mm
